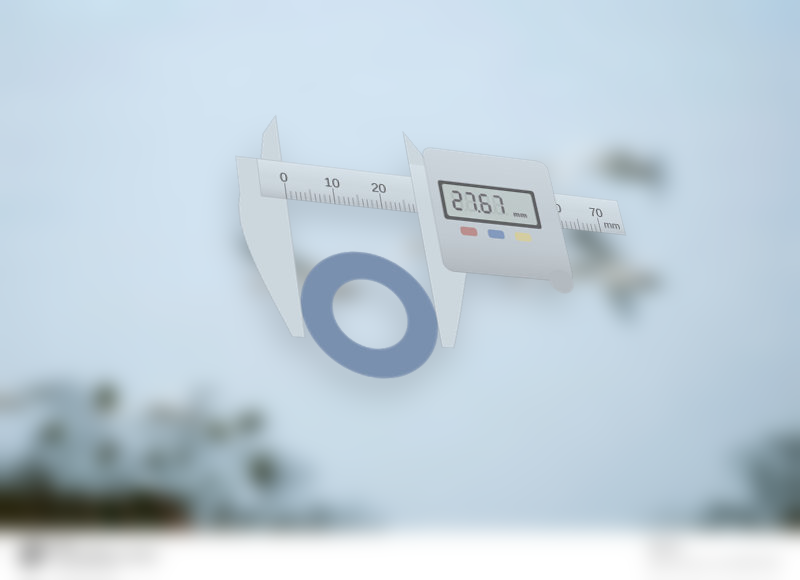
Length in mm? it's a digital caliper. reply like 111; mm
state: 27.67; mm
